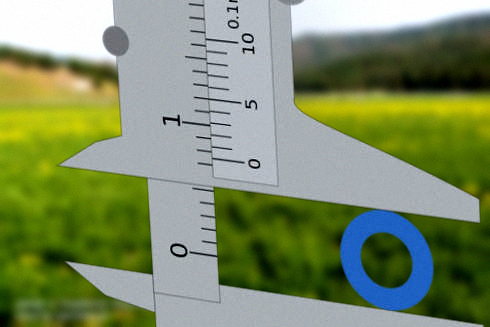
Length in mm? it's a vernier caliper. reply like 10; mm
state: 7.5; mm
